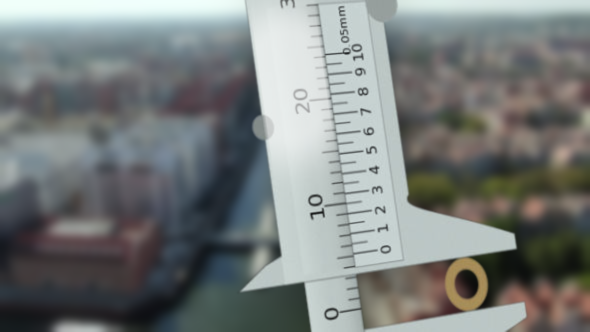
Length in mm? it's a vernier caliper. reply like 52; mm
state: 5.2; mm
